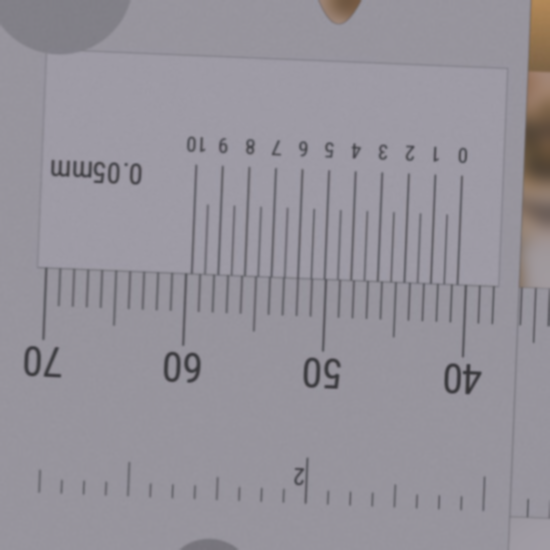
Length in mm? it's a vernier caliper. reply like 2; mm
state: 40.6; mm
